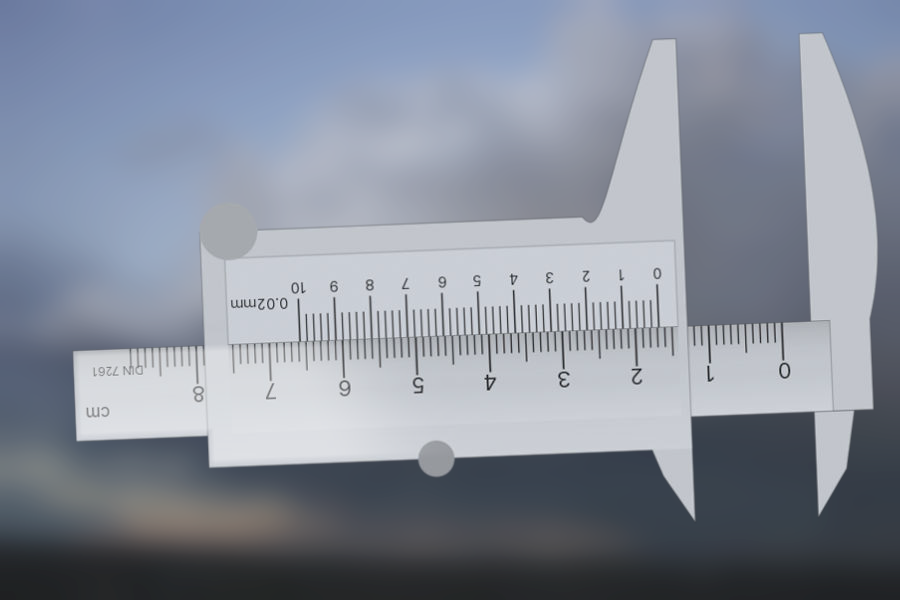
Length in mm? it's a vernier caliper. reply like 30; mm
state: 16.8; mm
